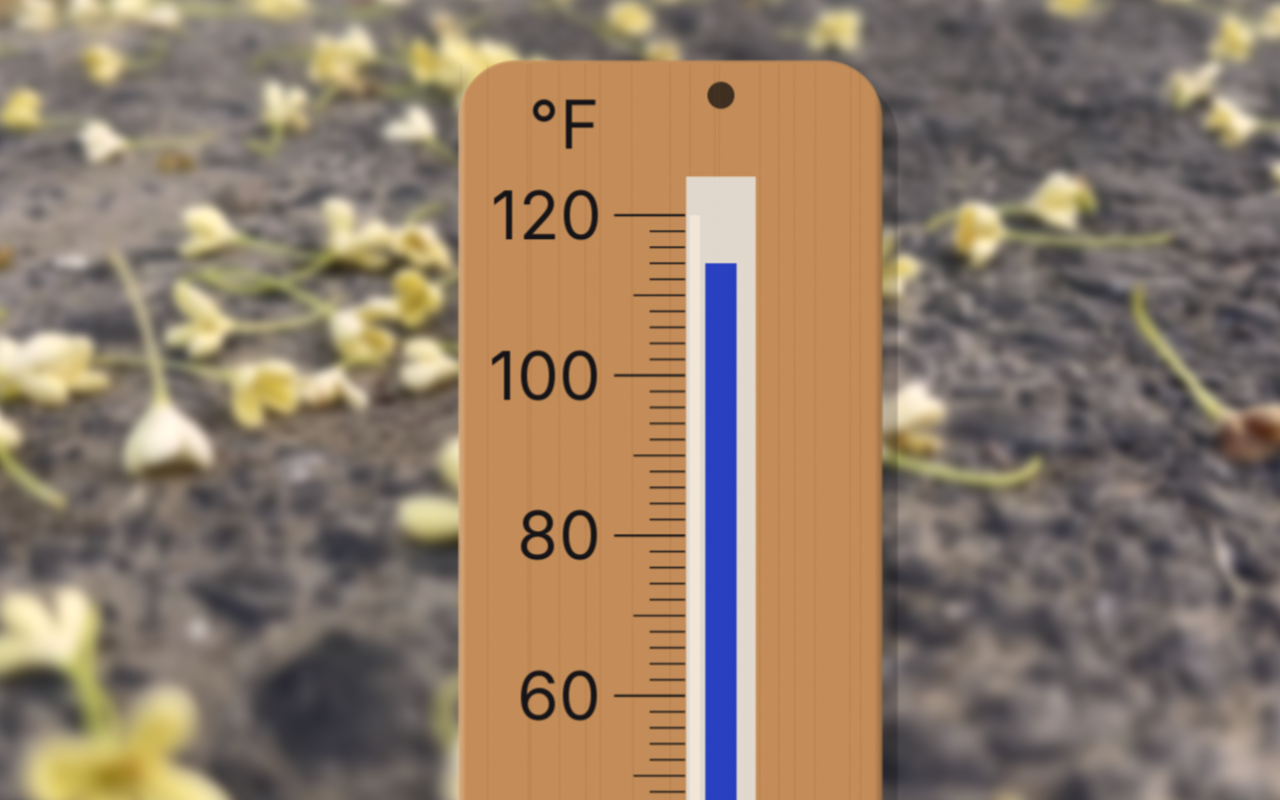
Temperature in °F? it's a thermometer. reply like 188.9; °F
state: 114; °F
